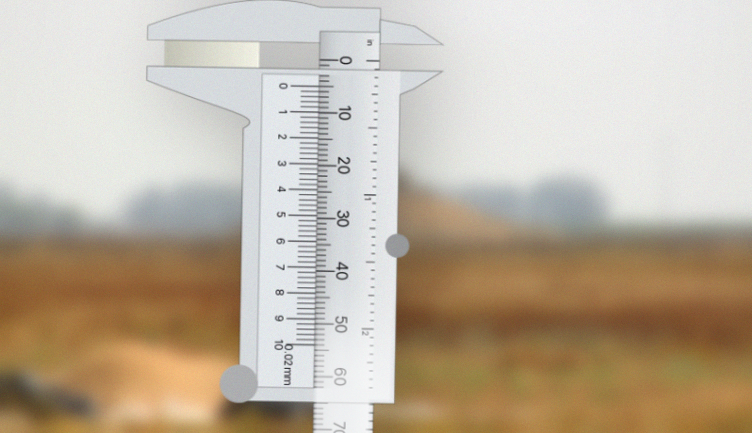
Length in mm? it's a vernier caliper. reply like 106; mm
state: 5.0; mm
